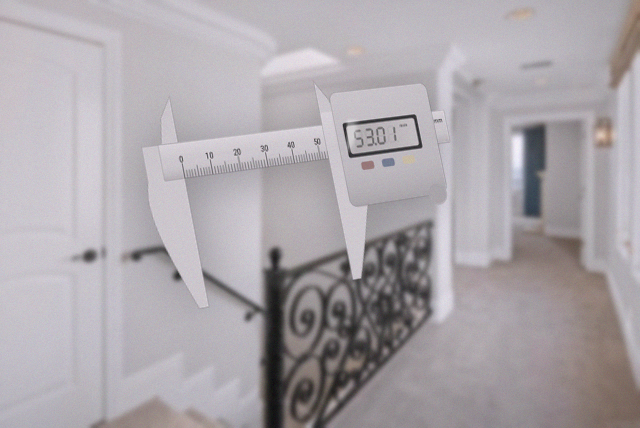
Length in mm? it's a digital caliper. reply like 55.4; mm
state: 53.01; mm
